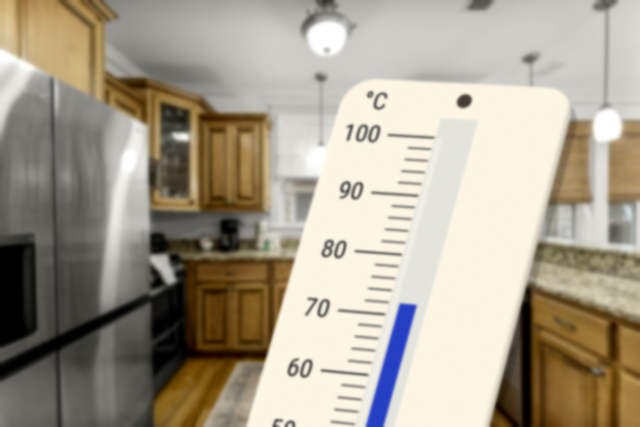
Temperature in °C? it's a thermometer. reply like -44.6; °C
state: 72; °C
